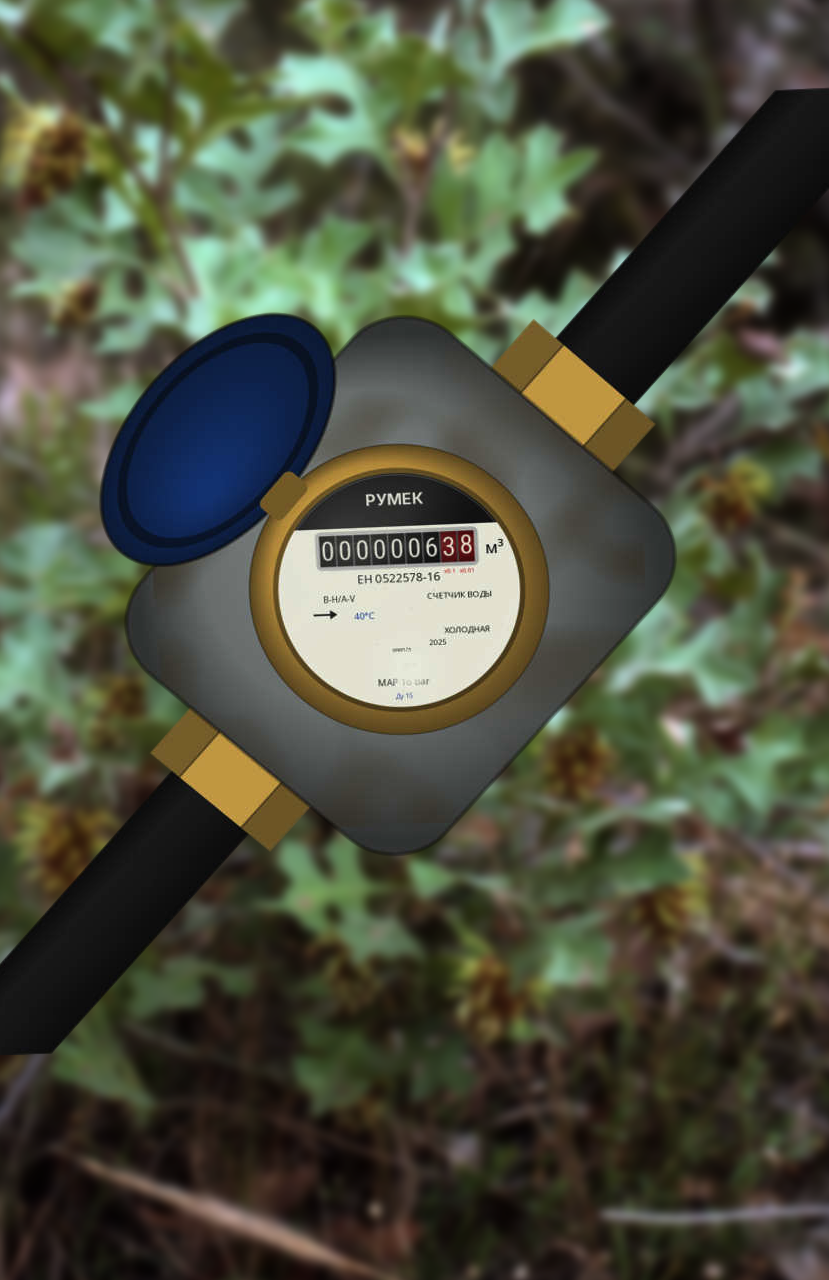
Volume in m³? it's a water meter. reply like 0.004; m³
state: 6.38; m³
